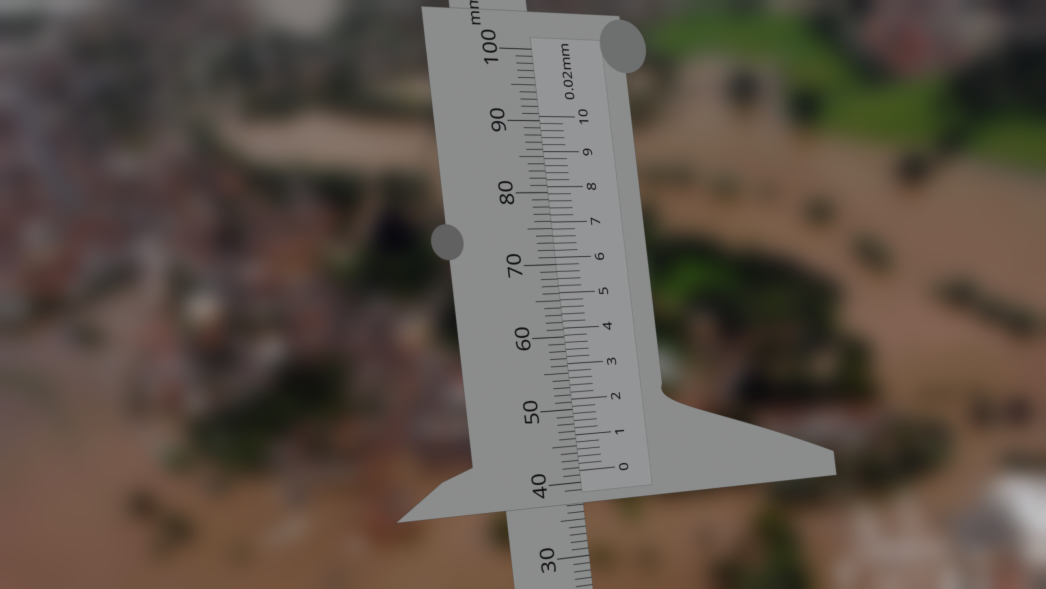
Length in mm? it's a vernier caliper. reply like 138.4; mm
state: 41.6; mm
